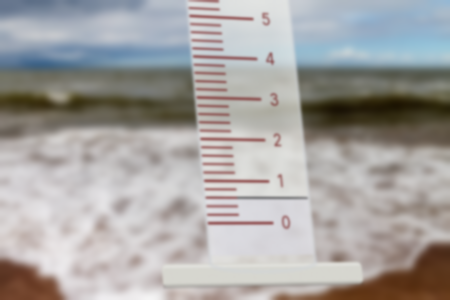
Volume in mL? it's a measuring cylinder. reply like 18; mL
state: 0.6; mL
